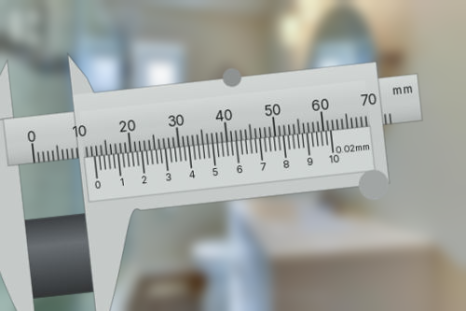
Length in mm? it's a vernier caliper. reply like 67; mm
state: 12.5; mm
